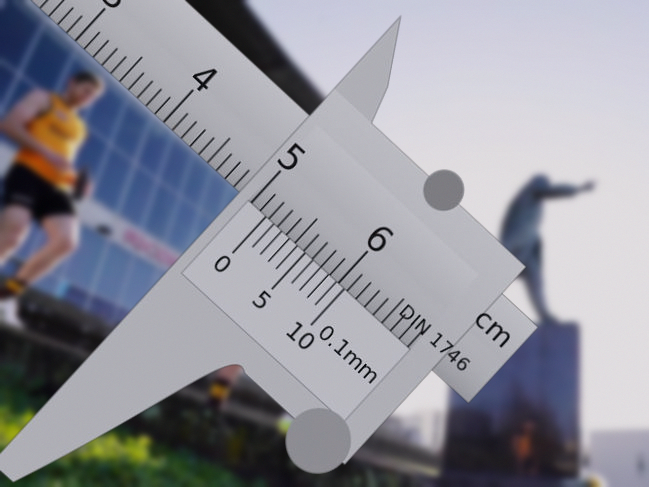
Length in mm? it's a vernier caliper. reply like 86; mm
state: 51.7; mm
